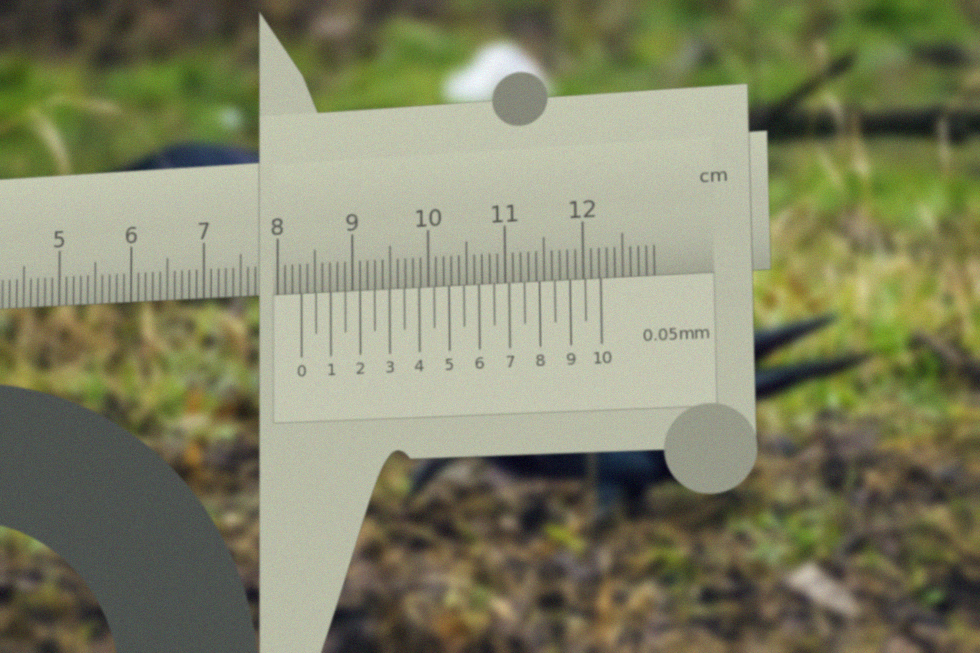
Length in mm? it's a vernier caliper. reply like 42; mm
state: 83.2; mm
